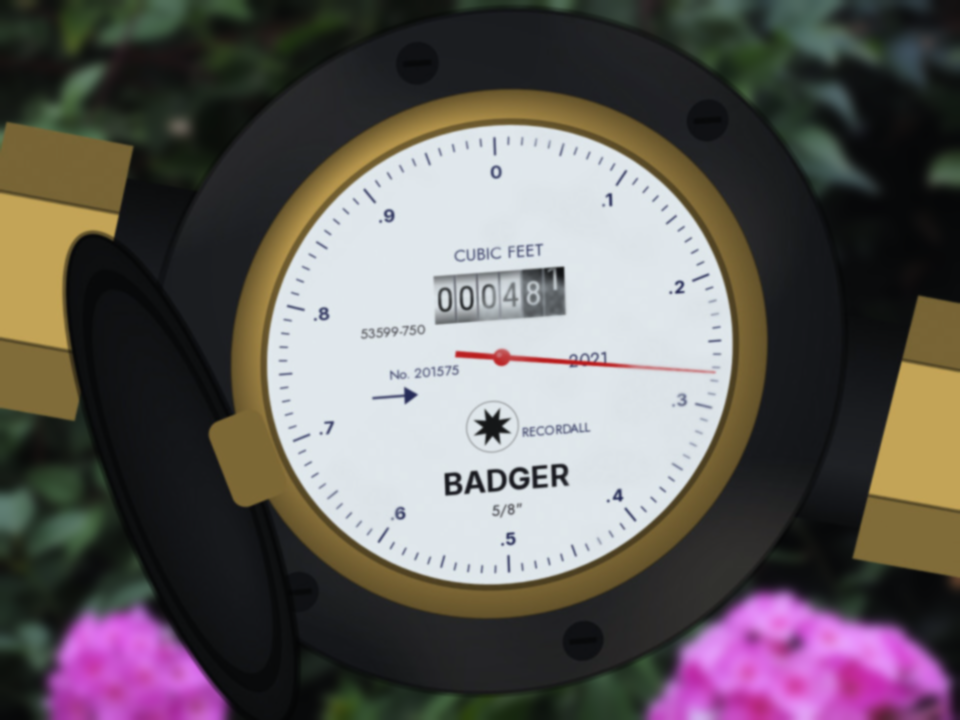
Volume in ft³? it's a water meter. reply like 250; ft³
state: 481.27; ft³
